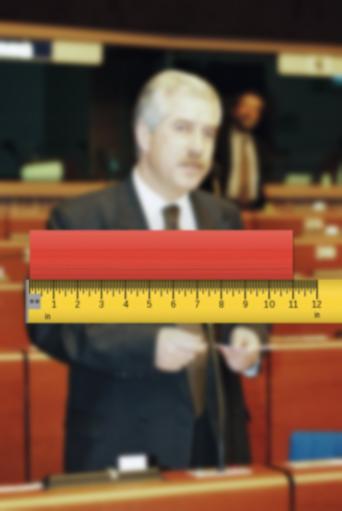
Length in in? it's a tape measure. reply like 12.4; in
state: 11; in
